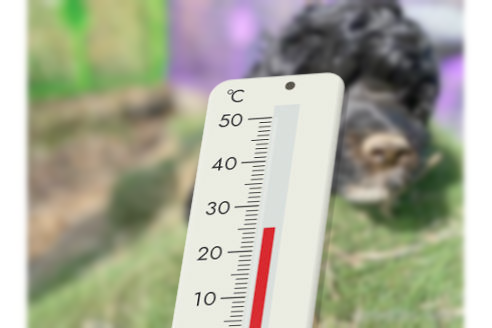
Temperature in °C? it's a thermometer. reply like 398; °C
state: 25; °C
